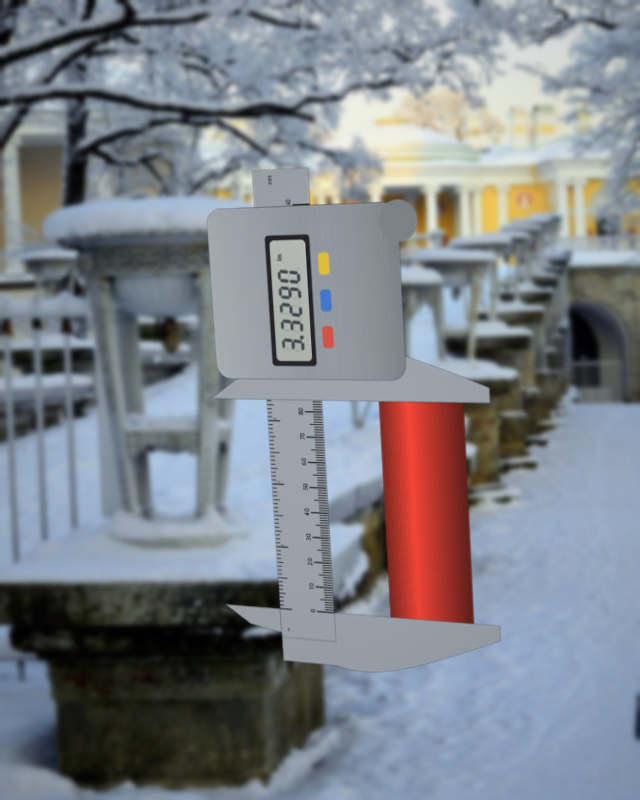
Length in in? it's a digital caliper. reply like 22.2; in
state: 3.3290; in
